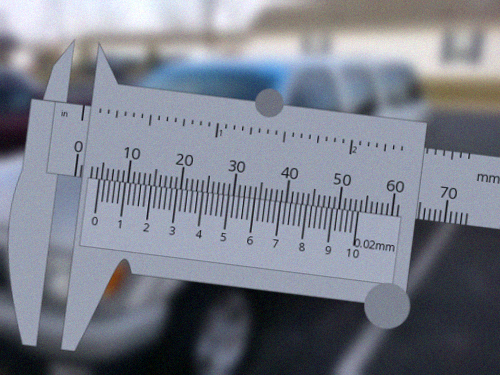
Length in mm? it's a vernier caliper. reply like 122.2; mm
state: 4.6; mm
